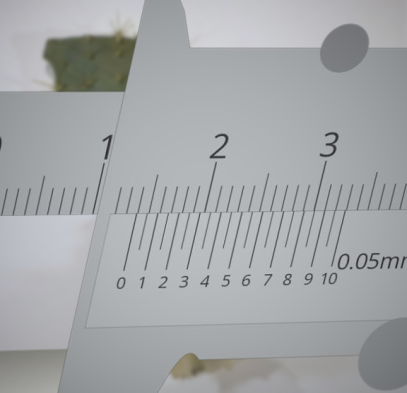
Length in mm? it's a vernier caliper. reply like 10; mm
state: 13.9; mm
